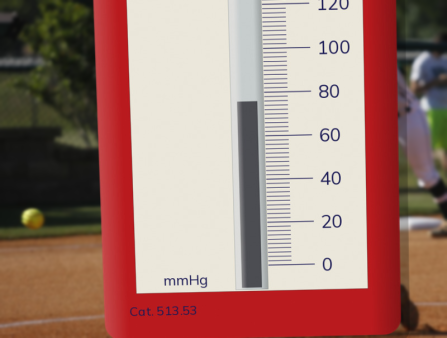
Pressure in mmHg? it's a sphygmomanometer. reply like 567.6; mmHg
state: 76; mmHg
